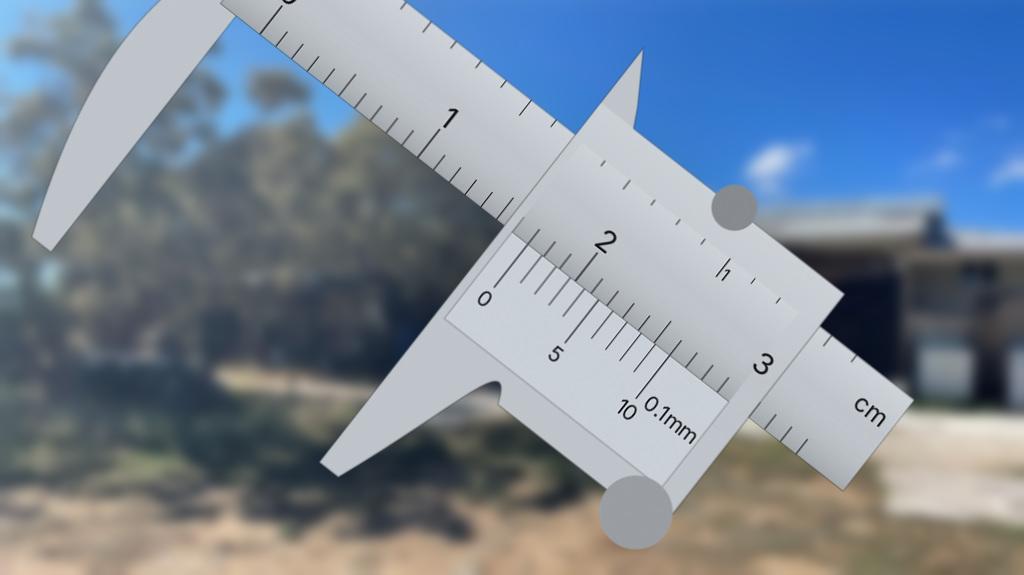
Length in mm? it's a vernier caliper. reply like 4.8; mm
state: 17.0; mm
